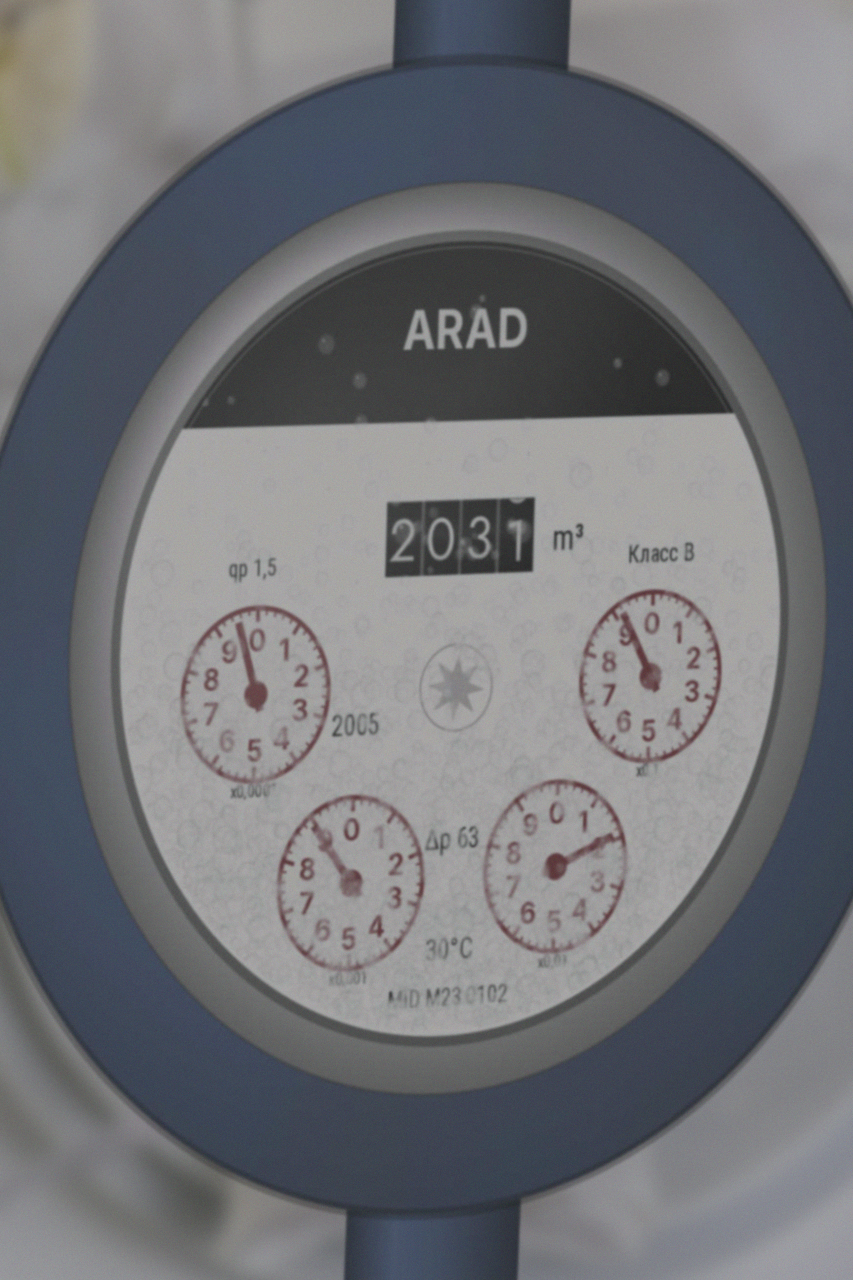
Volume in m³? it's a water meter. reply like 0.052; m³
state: 2030.9189; m³
